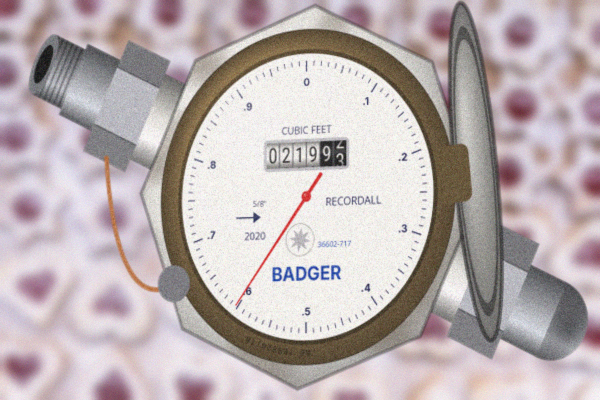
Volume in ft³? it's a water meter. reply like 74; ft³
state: 21992.60; ft³
